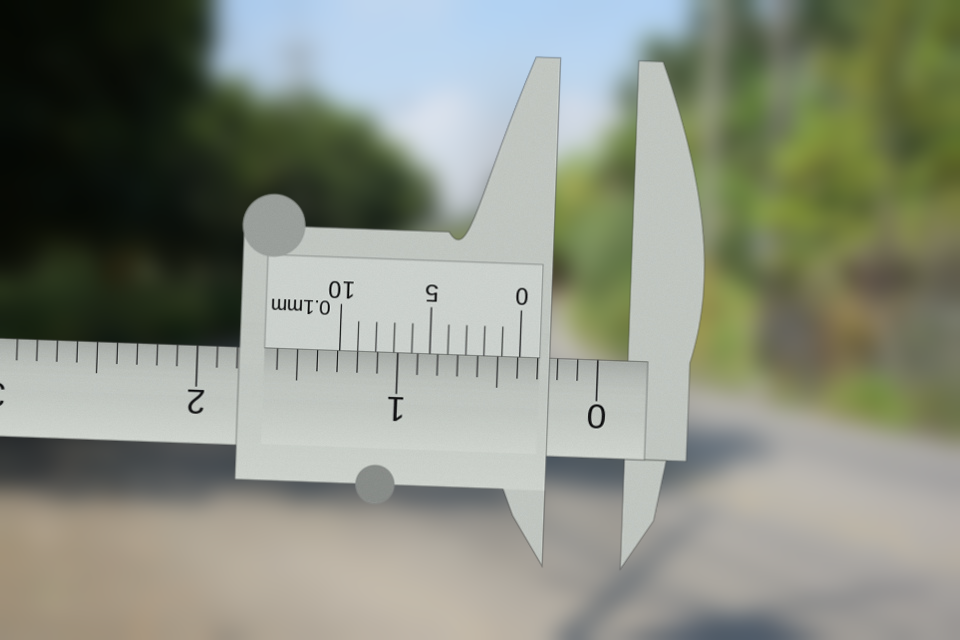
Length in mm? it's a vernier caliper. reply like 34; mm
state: 3.9; mm
